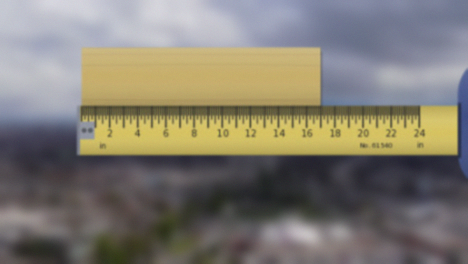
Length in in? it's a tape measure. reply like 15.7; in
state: 17; in
